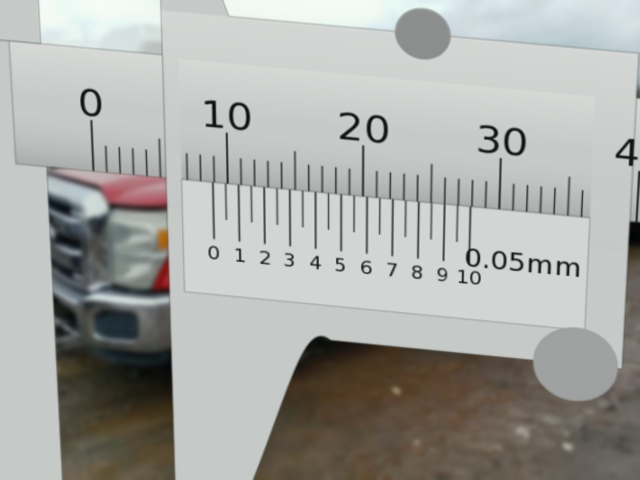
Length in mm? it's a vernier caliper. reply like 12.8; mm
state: 8.9; mm
